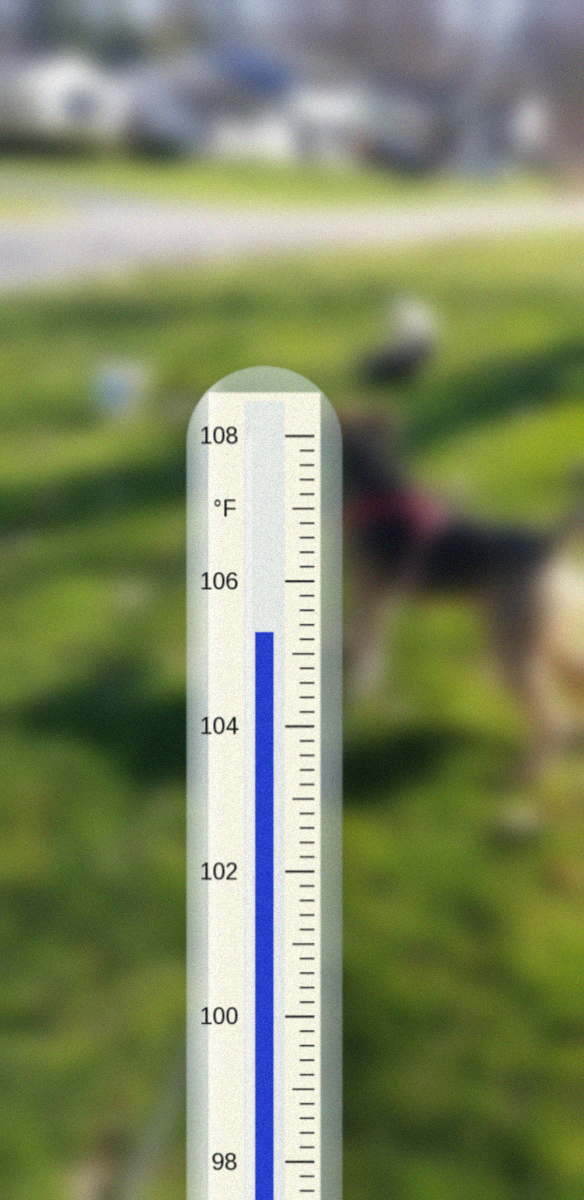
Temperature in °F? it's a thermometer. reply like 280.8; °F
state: 105.3; °F
